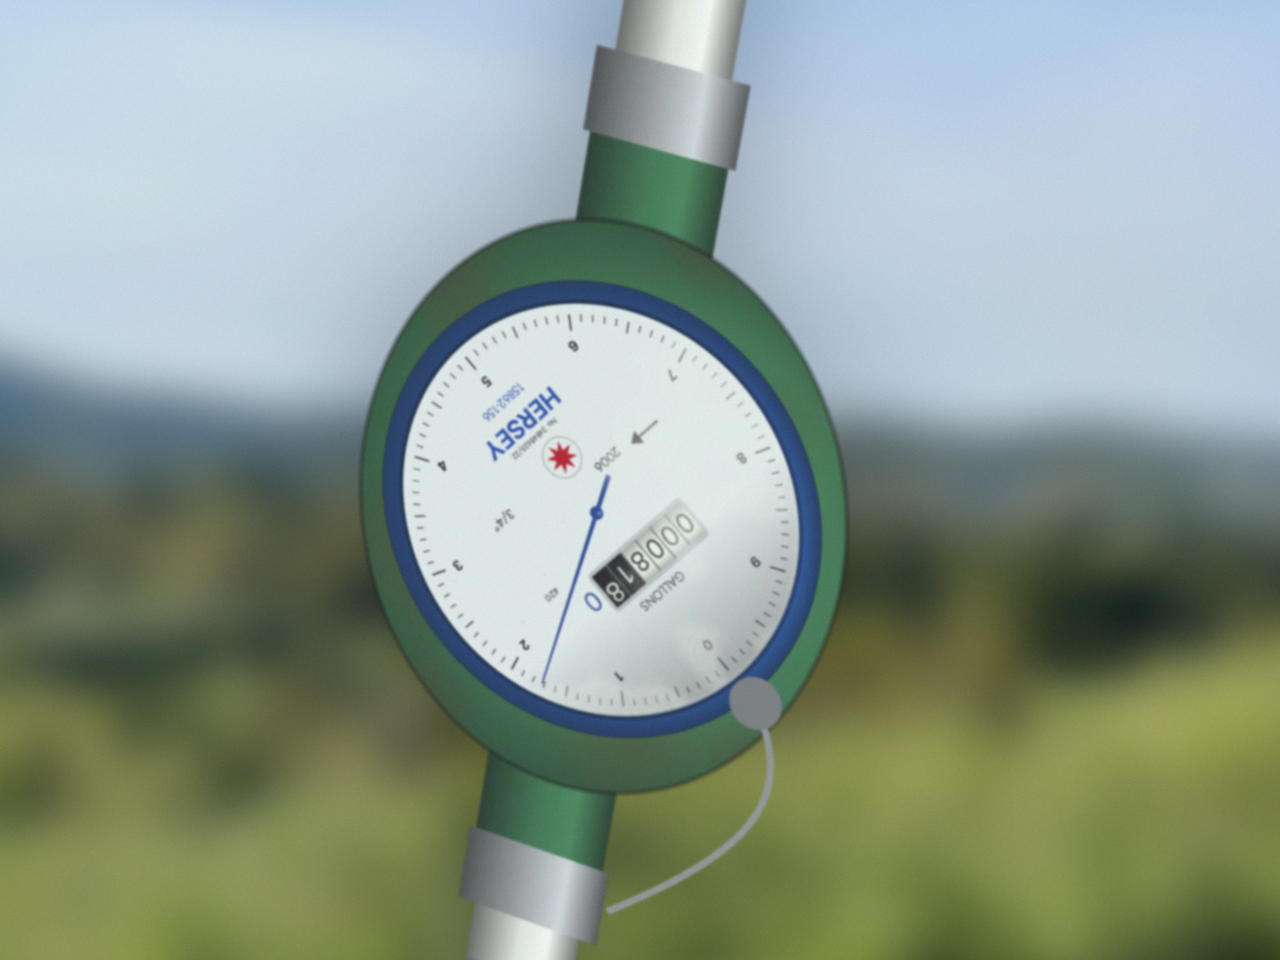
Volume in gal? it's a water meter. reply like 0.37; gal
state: 8181.7; gal
